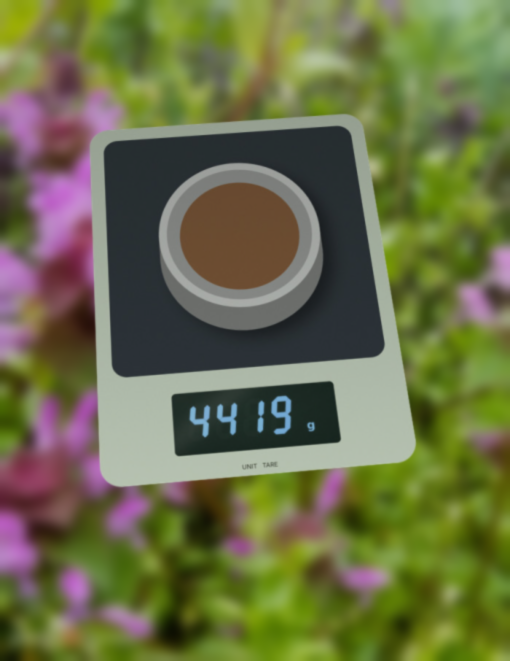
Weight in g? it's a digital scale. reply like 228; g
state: 4419; g
